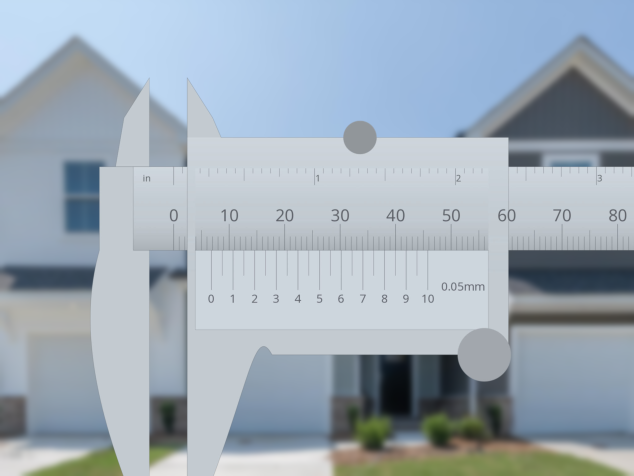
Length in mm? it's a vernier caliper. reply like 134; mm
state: 6.8; mm
